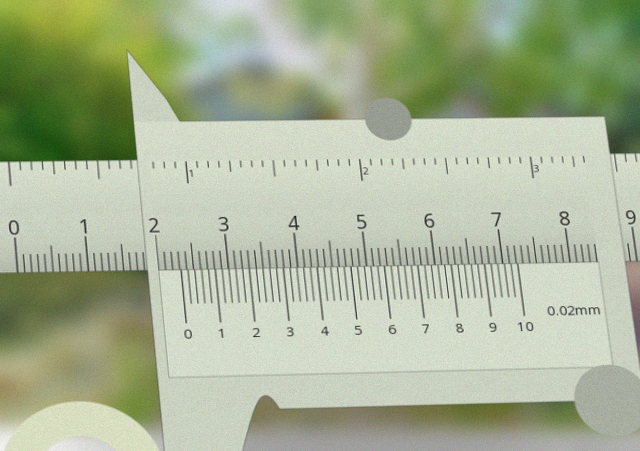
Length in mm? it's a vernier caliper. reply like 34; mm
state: 23.2; mm
